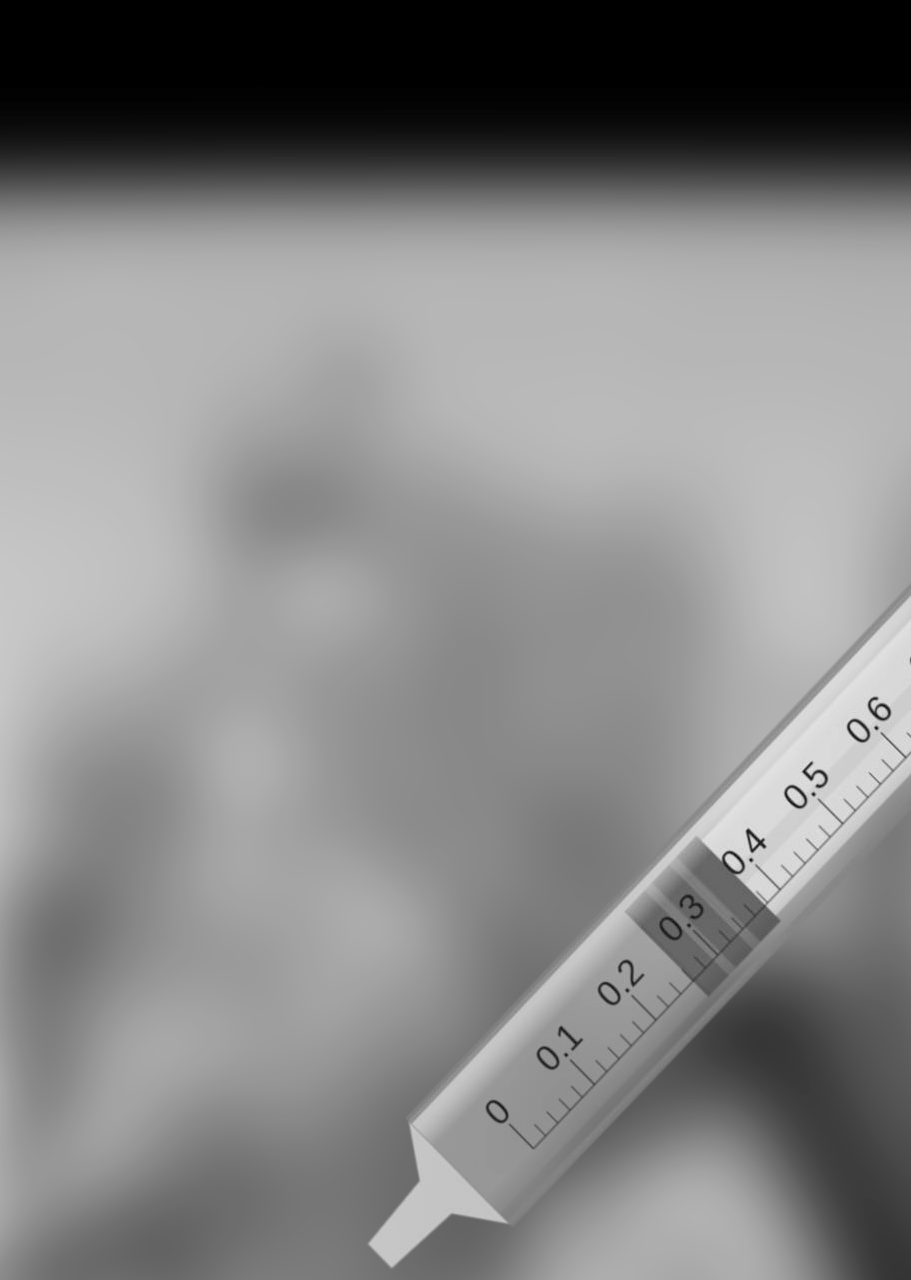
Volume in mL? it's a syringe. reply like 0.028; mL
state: 0.26; mL
